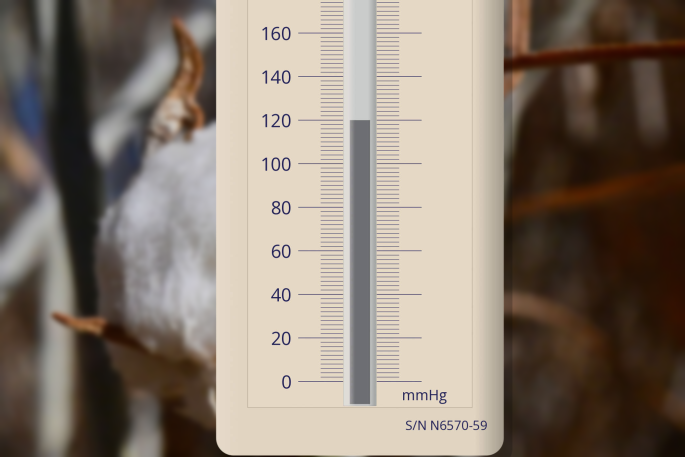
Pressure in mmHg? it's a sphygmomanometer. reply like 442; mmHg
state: 120; mmHg
